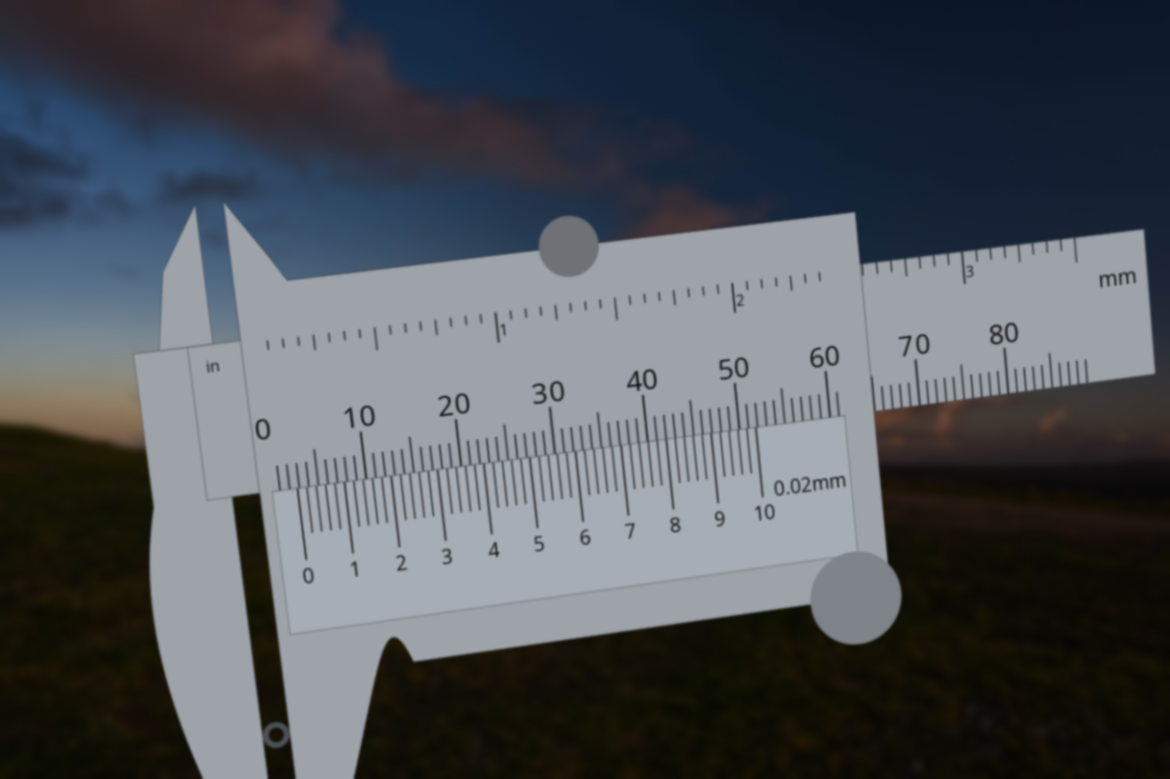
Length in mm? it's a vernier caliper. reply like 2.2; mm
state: 2.8; mm
